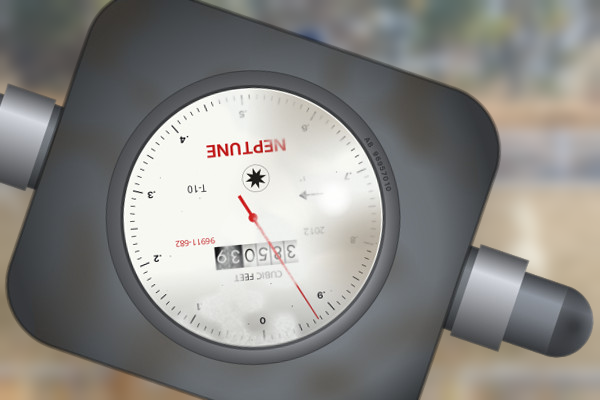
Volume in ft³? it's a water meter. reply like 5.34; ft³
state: 385038.92; ft³
